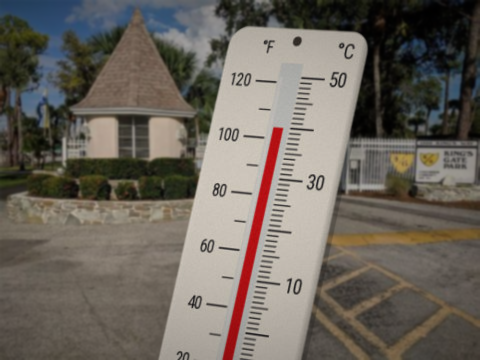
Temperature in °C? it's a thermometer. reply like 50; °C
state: 40; °C
